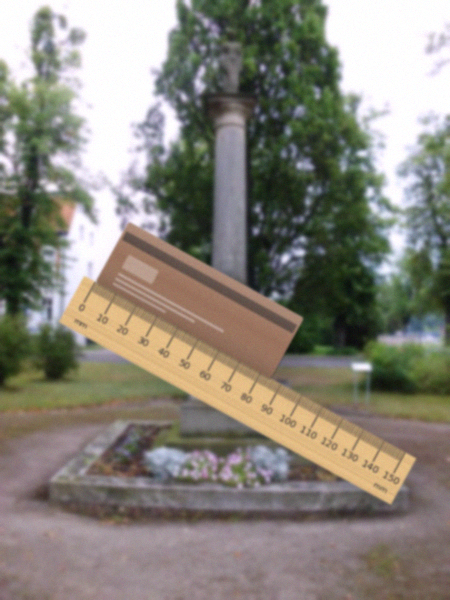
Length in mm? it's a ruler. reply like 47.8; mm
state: 85; mm
